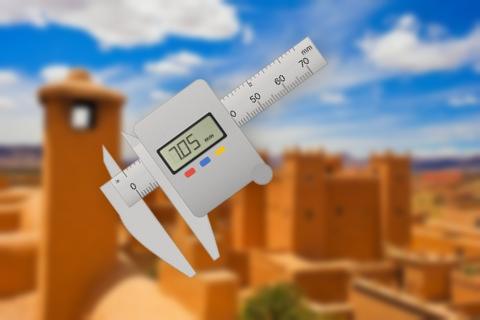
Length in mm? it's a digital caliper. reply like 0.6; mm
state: 7.05; mm
